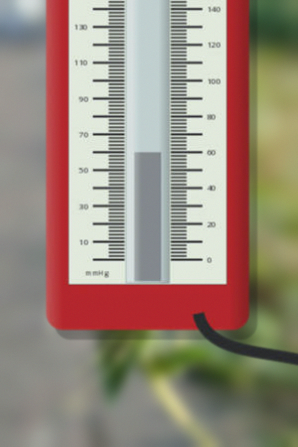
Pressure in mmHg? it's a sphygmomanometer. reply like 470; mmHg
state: 60; mmHg
